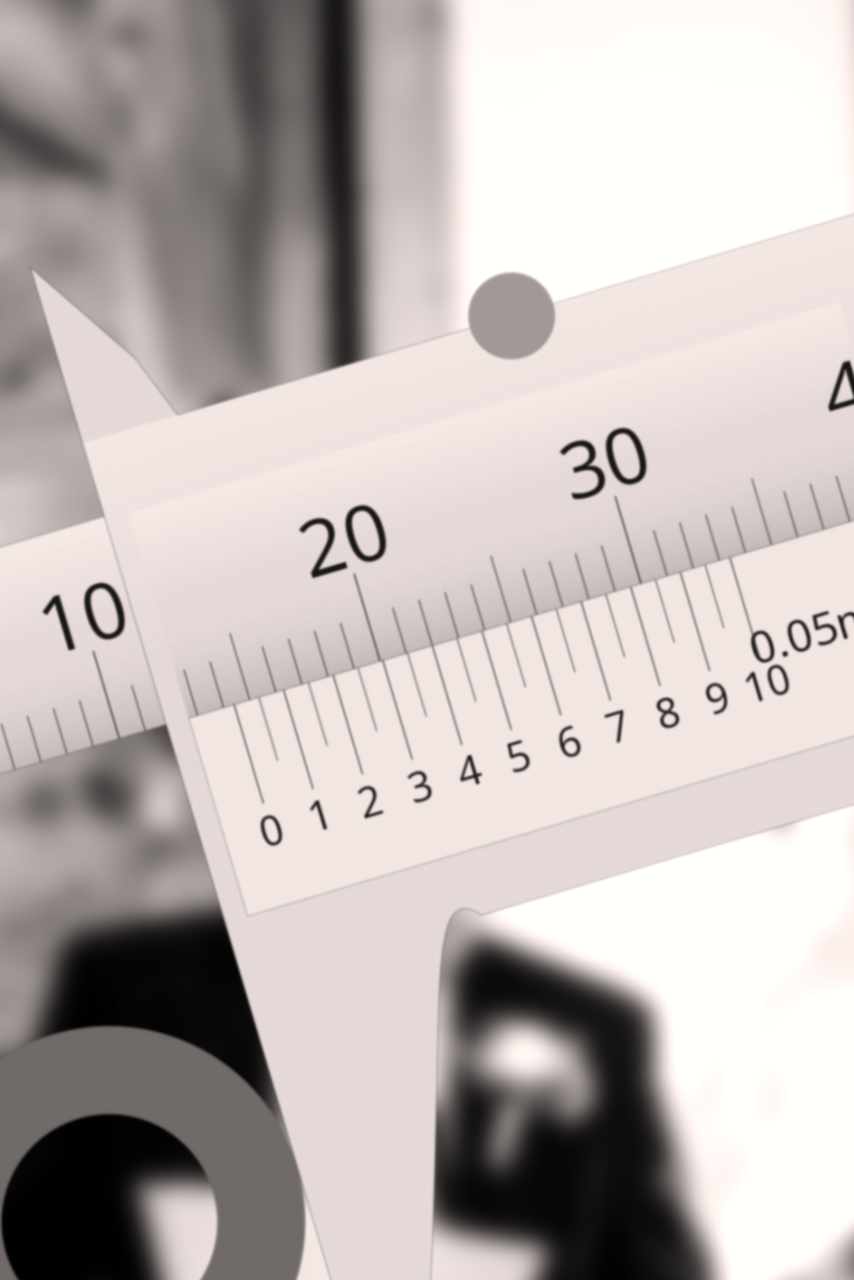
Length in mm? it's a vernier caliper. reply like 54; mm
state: 14.4; mm
